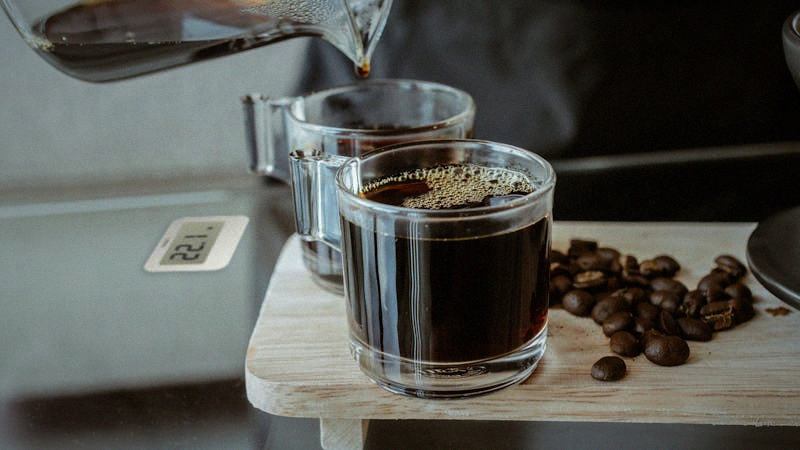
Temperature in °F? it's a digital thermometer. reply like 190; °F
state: 22.1; °F
